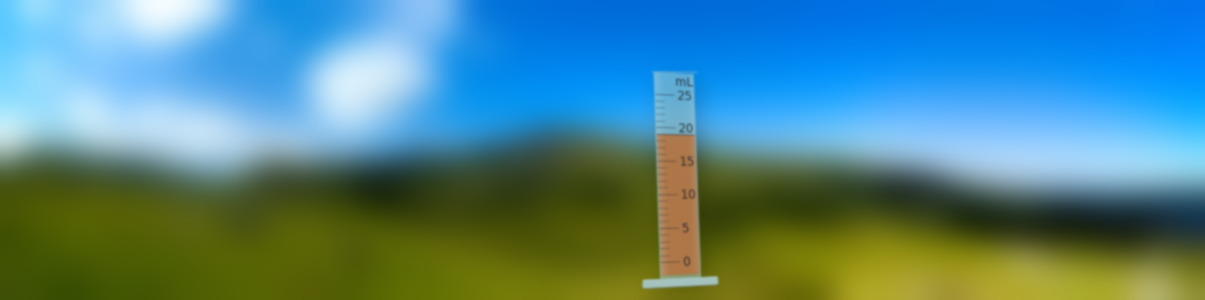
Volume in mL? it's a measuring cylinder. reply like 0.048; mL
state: 19; mL
